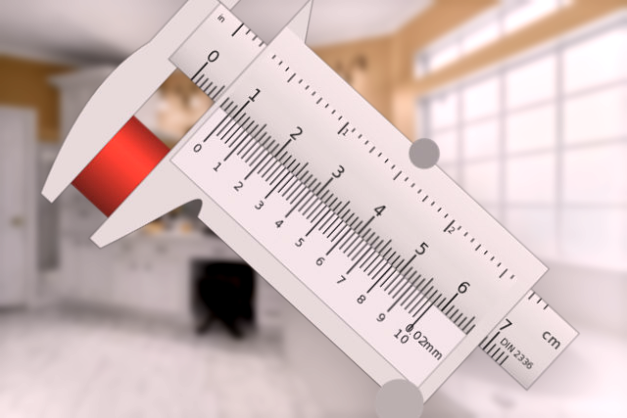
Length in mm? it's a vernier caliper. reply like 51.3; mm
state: 9.0; mm
